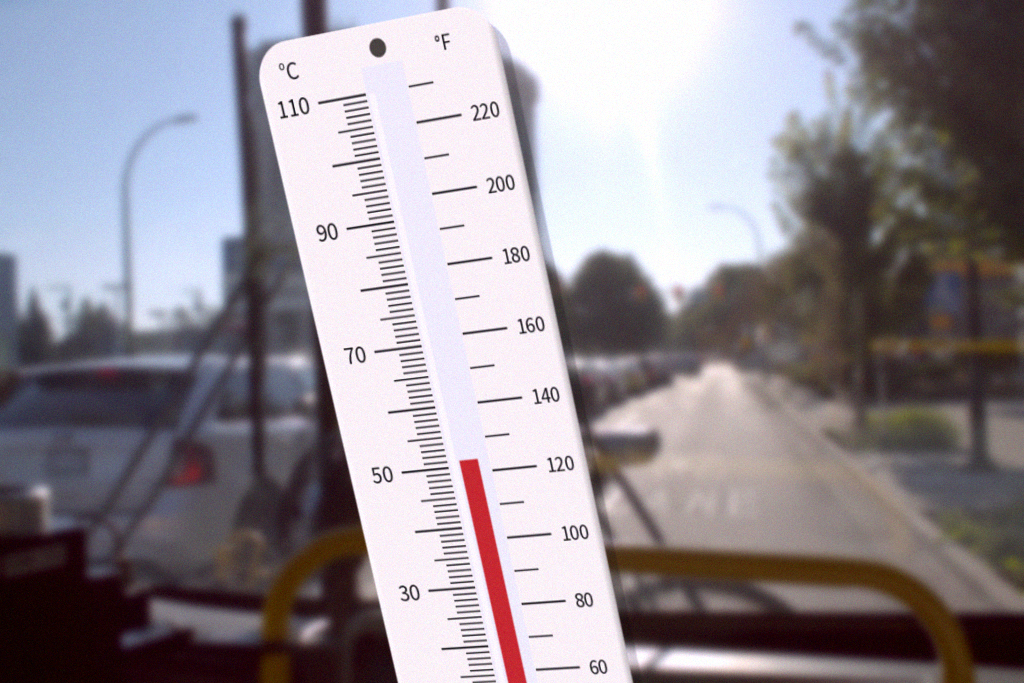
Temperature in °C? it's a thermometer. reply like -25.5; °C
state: 51; °C
